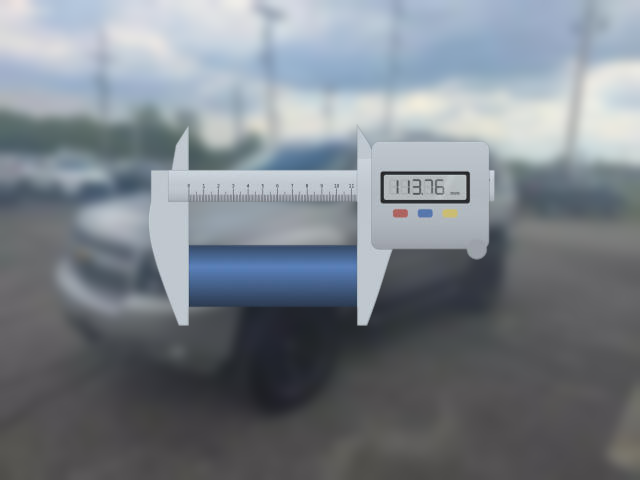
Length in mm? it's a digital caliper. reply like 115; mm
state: 113.76; mm
